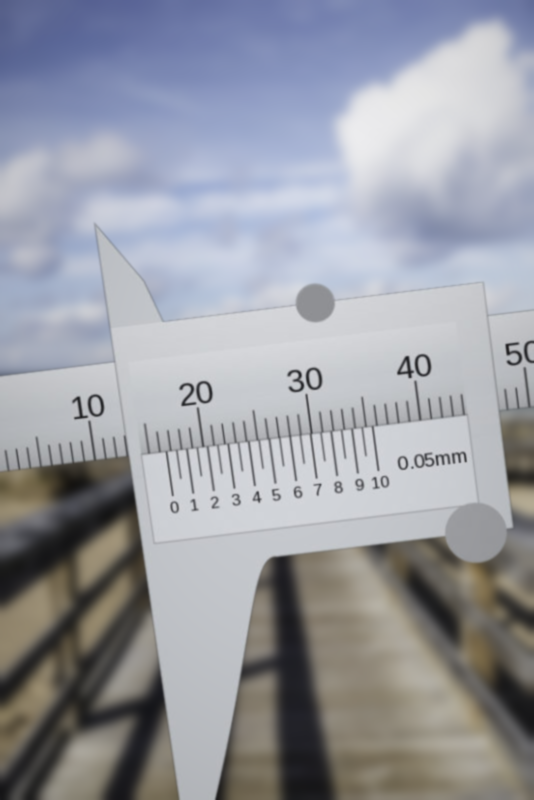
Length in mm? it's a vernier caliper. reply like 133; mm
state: 16.6; mm
